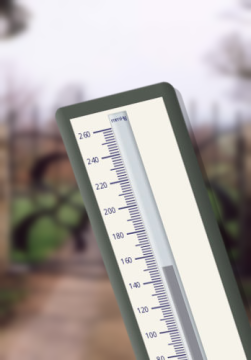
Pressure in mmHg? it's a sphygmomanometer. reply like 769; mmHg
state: 150; mmHg
